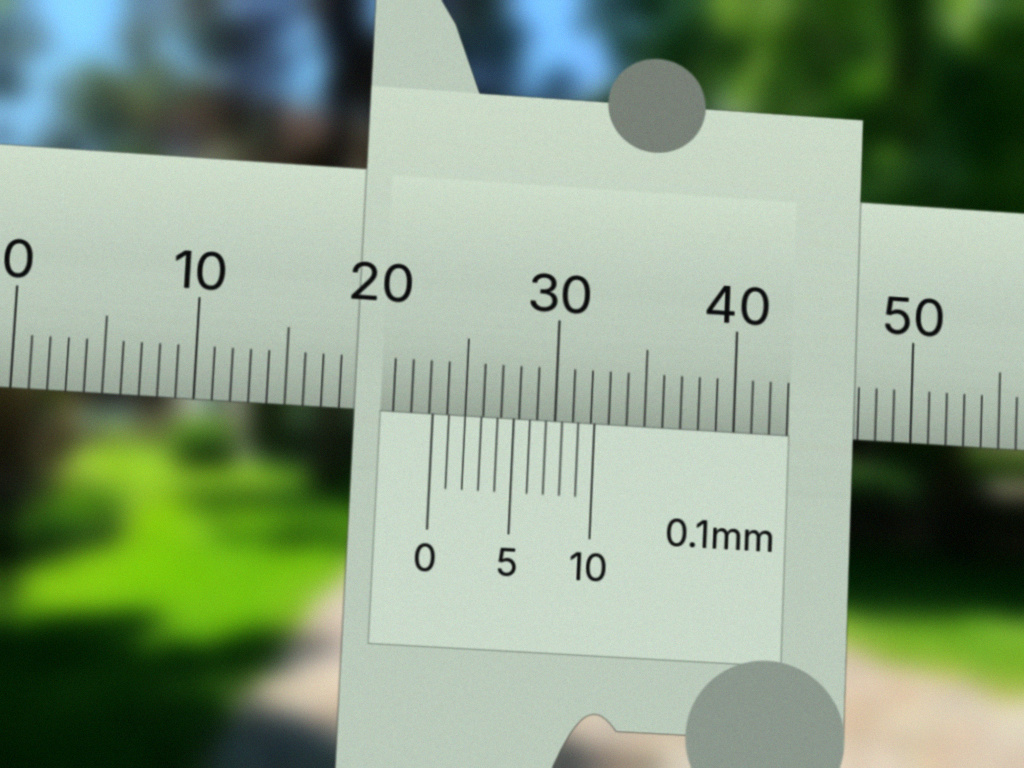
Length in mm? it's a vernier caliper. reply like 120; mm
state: 23.2; mm
